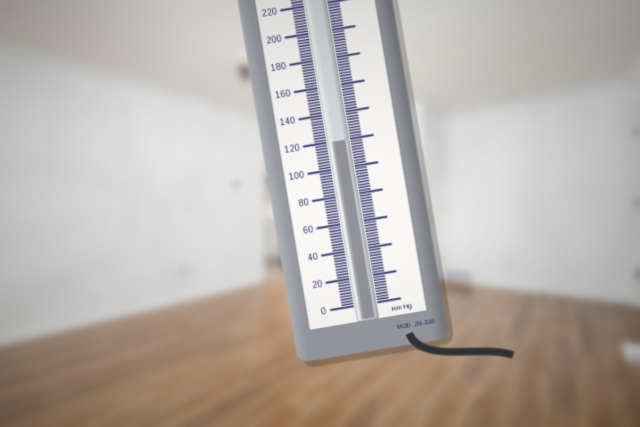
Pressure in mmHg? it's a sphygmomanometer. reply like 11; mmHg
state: 120; mmHg
